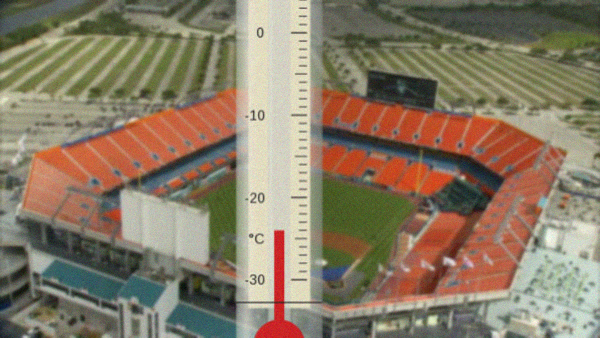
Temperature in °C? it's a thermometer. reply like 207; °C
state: -24; °C
